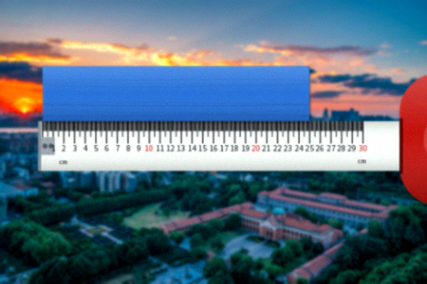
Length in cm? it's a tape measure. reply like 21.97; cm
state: 25; cm
